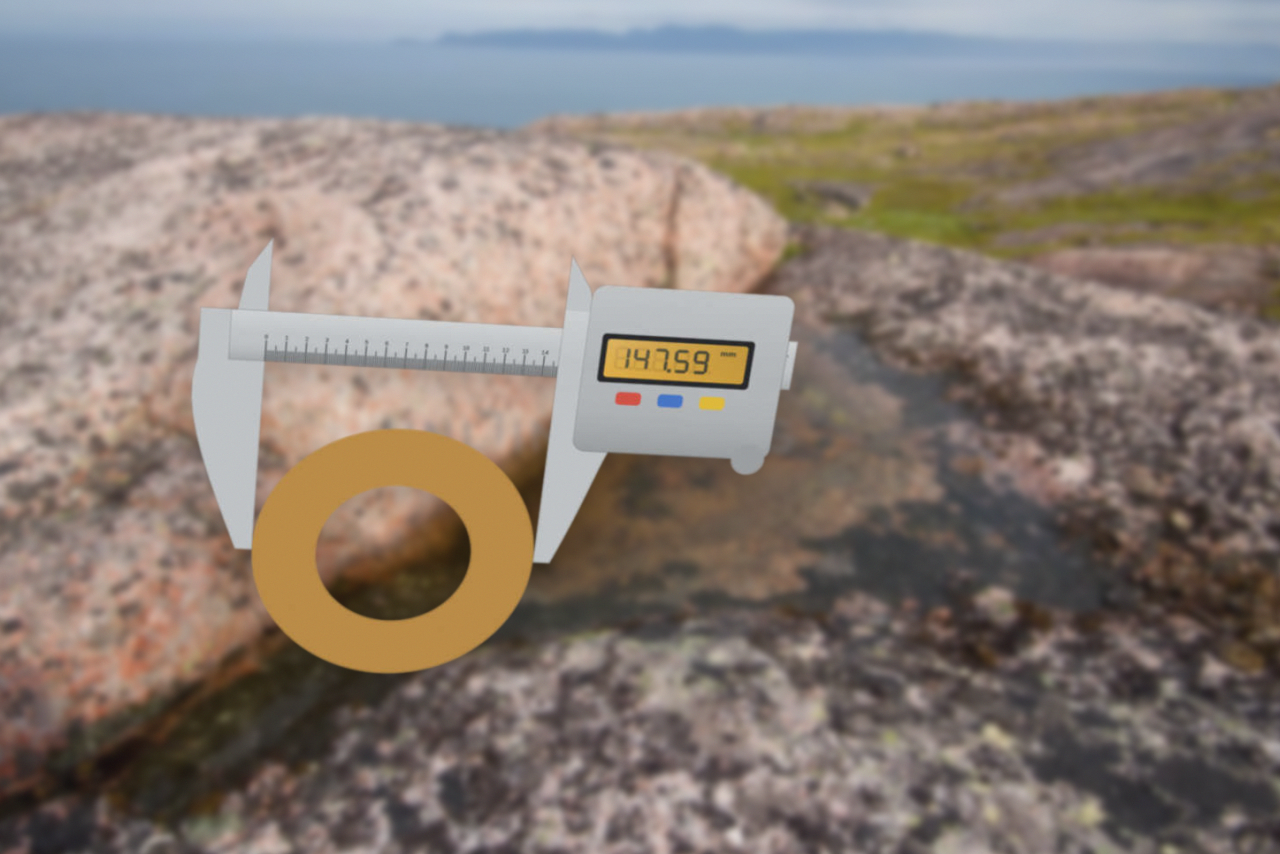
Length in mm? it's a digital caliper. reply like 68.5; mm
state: 147.59; mm
